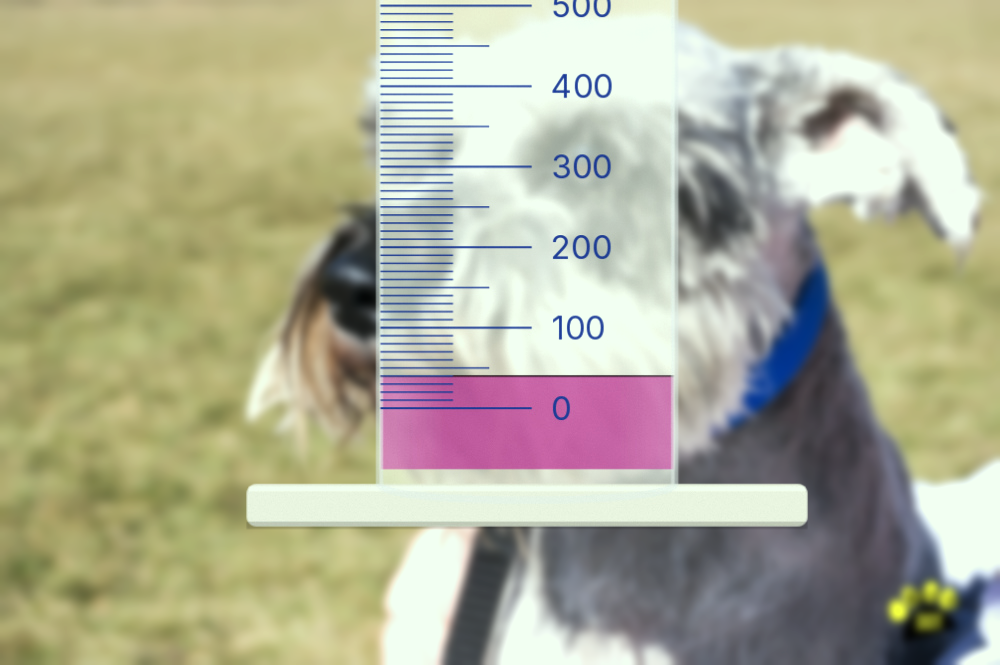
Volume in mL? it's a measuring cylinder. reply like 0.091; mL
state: 40; mL
